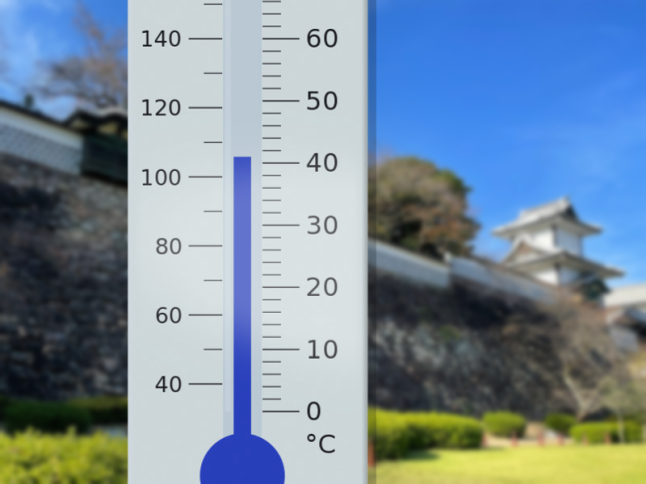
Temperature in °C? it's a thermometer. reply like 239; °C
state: 41; °C
